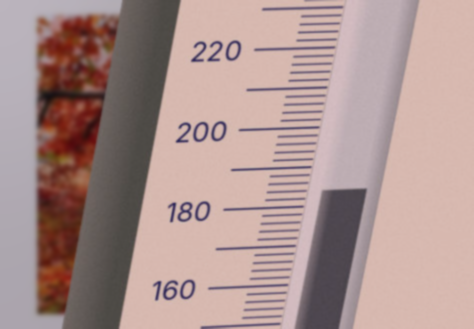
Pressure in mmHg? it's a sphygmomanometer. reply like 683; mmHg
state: 184; mmHg
